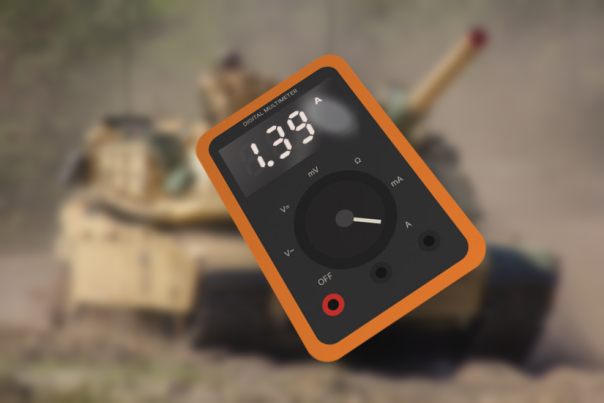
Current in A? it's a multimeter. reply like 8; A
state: 1.39; A
